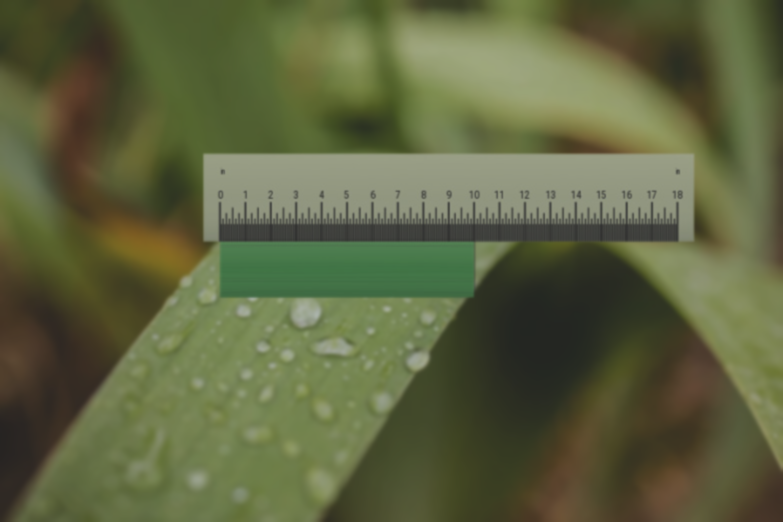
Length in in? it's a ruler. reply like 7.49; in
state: 10; in
